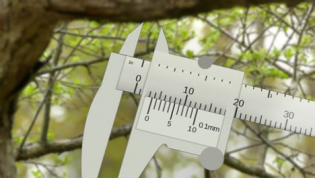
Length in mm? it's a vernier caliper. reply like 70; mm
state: 3.6; mm
